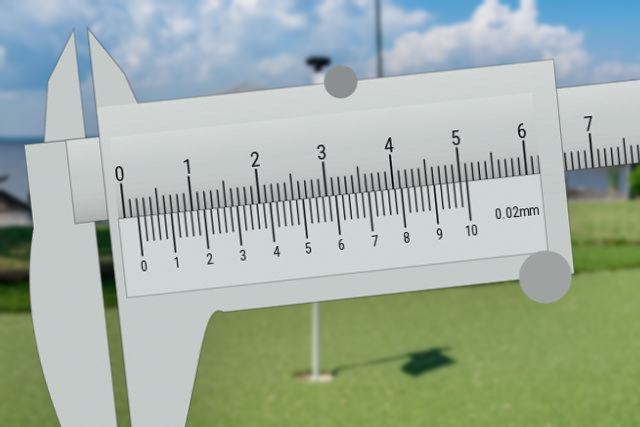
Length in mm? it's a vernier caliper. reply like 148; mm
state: 2.0; mm
